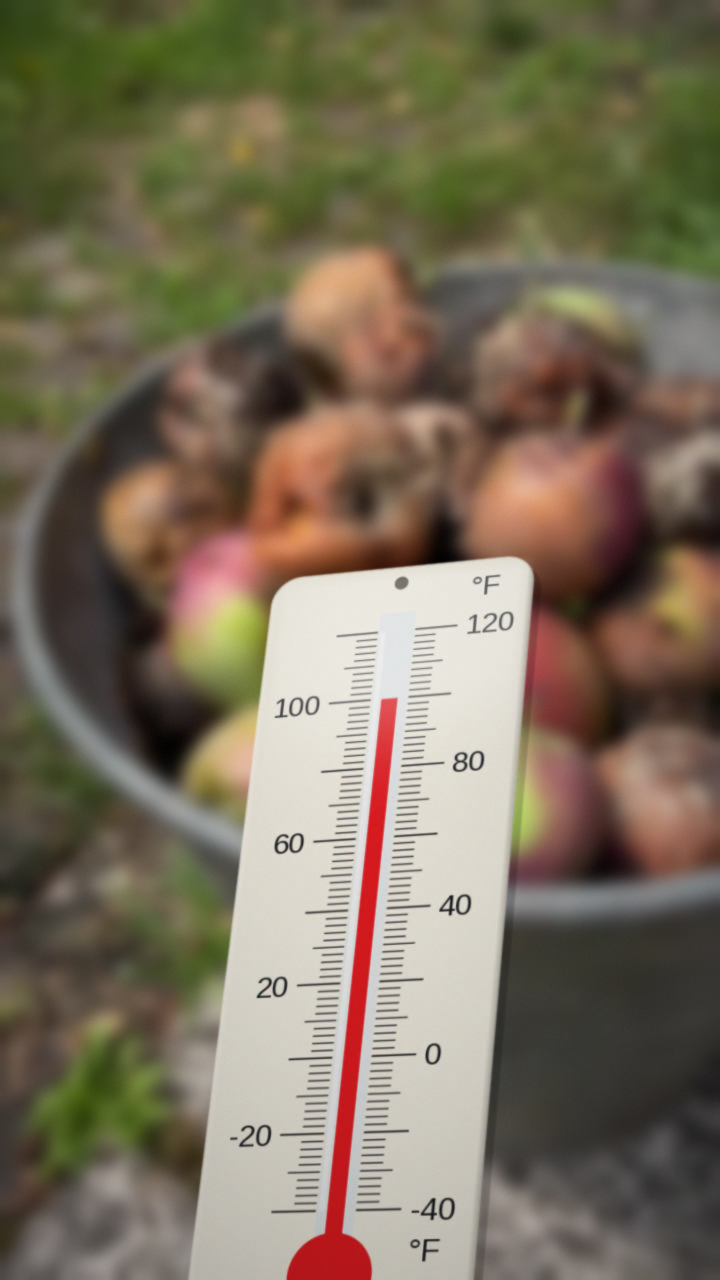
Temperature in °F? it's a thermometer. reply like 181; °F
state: 100; °F
